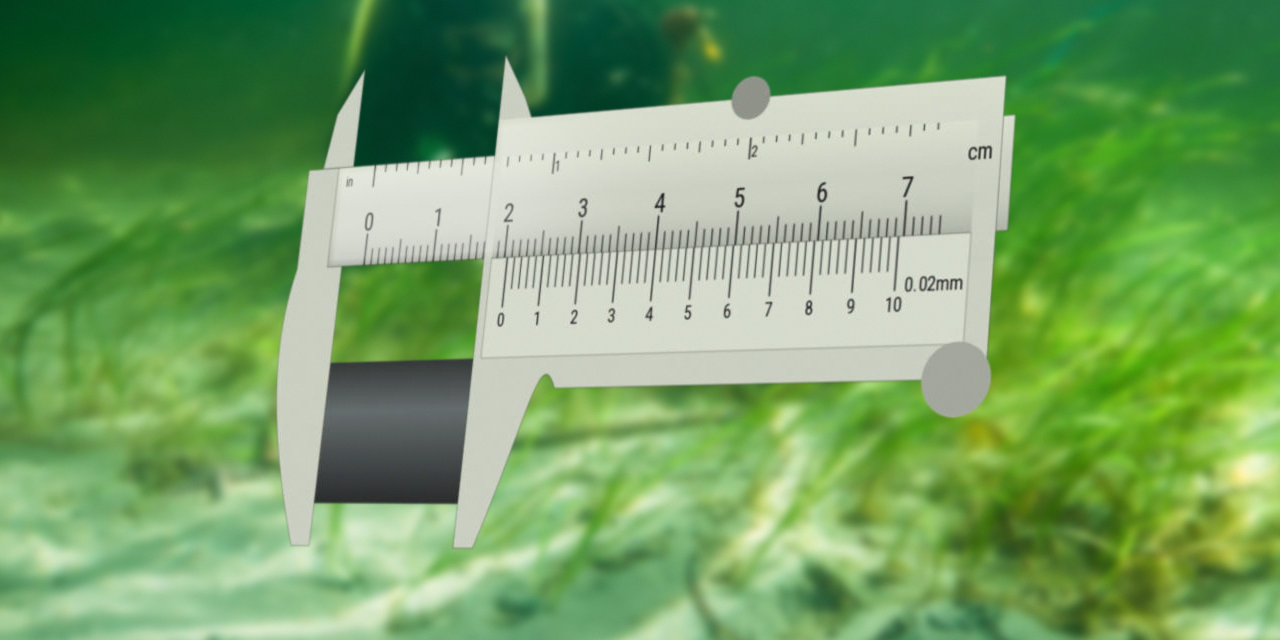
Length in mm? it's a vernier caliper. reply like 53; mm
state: 20.4; mm
